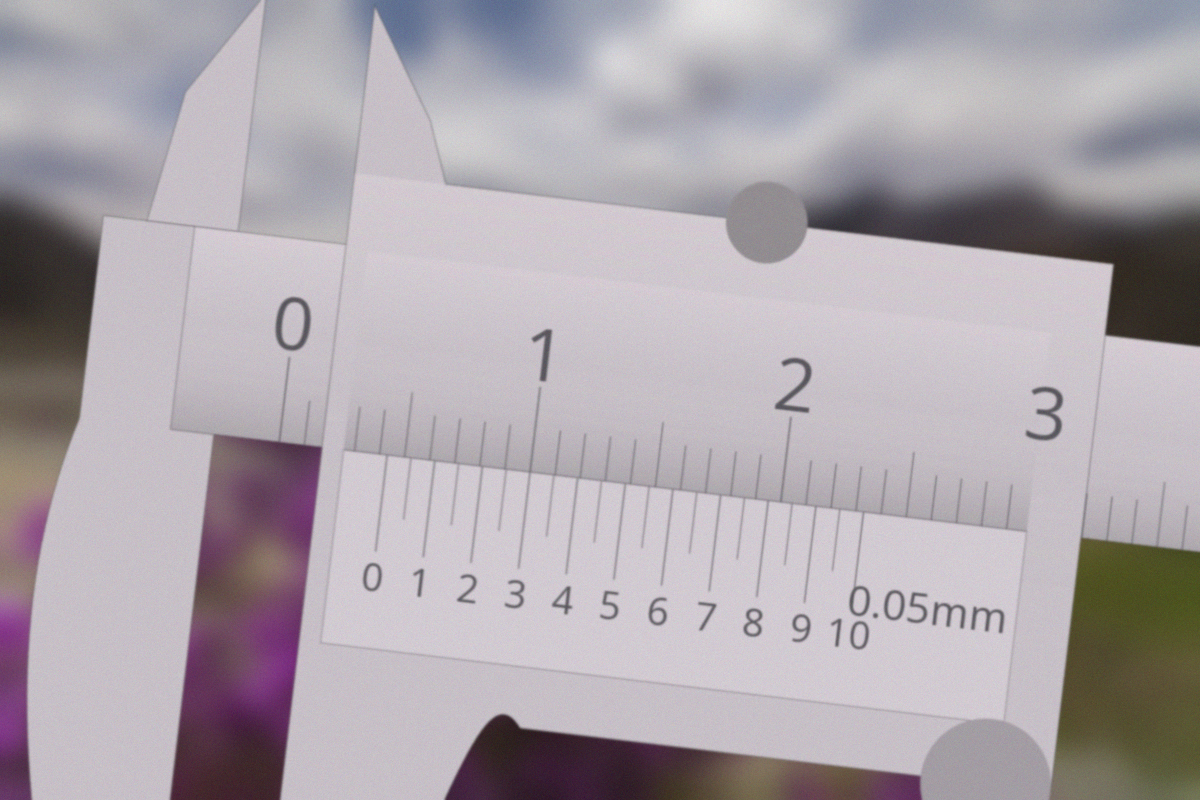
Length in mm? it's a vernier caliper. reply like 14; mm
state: 4.3; mm
